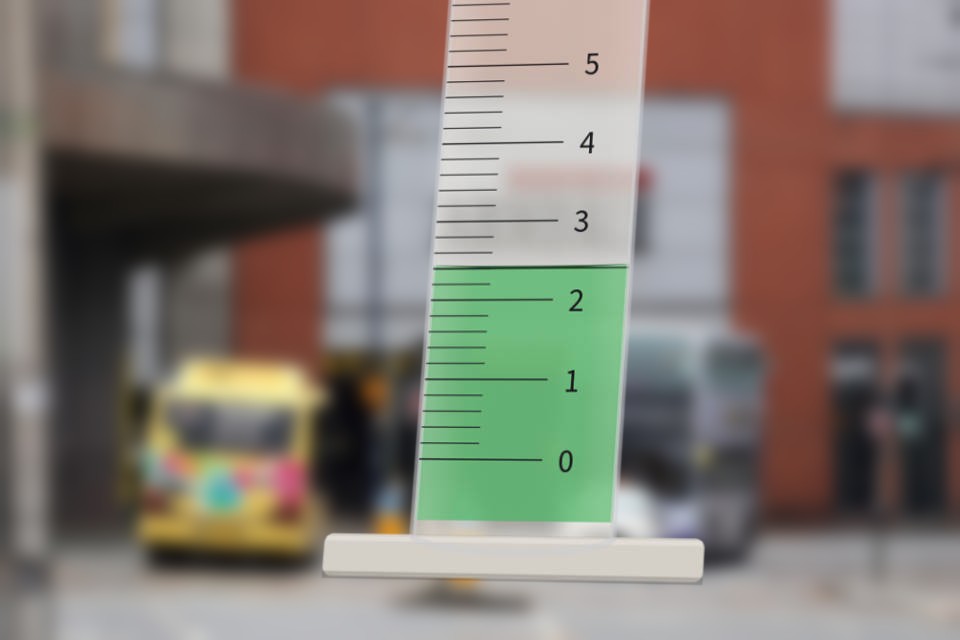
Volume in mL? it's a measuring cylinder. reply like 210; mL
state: 2.4; mL
